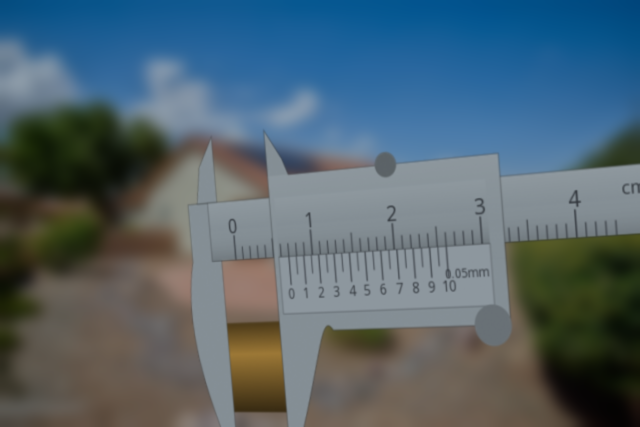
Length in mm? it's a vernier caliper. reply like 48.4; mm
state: 7.0; mm
